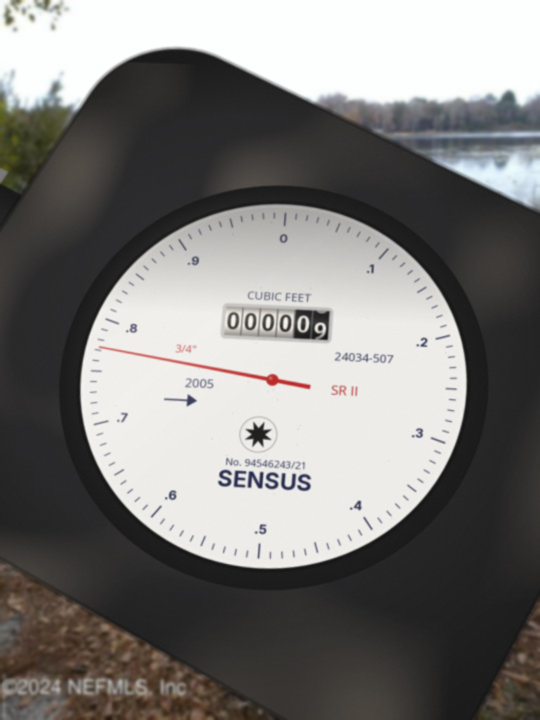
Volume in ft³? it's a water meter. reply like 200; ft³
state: 8.77; ft³
